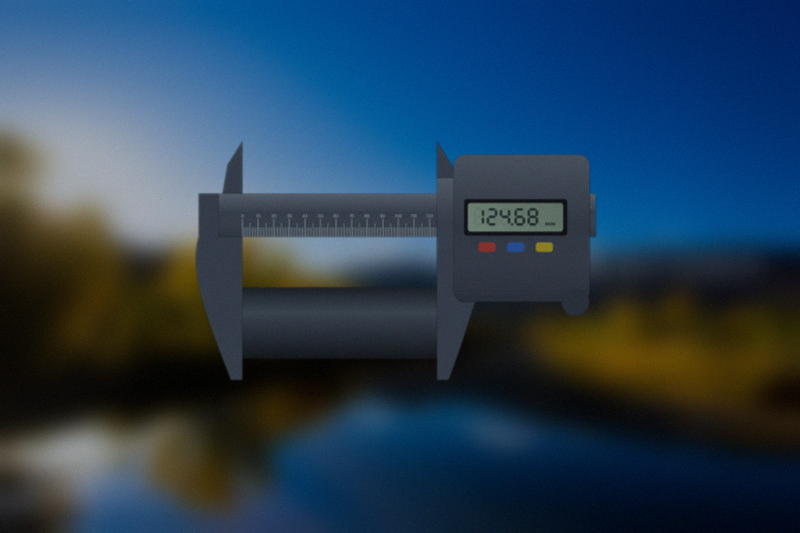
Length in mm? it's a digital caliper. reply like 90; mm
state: 124.68; mm
